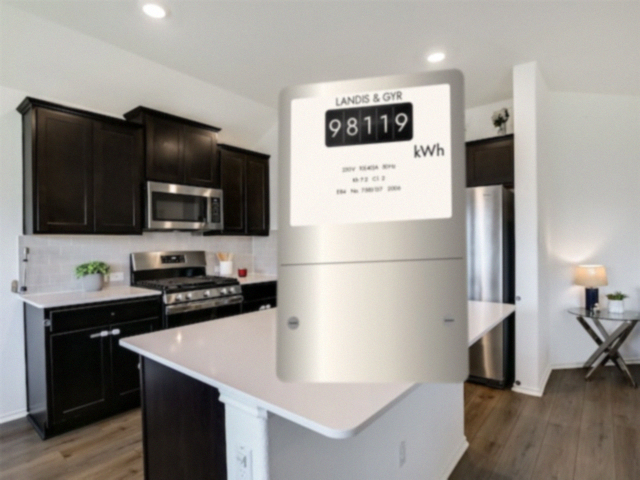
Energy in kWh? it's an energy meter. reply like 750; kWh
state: 98119; kWh
